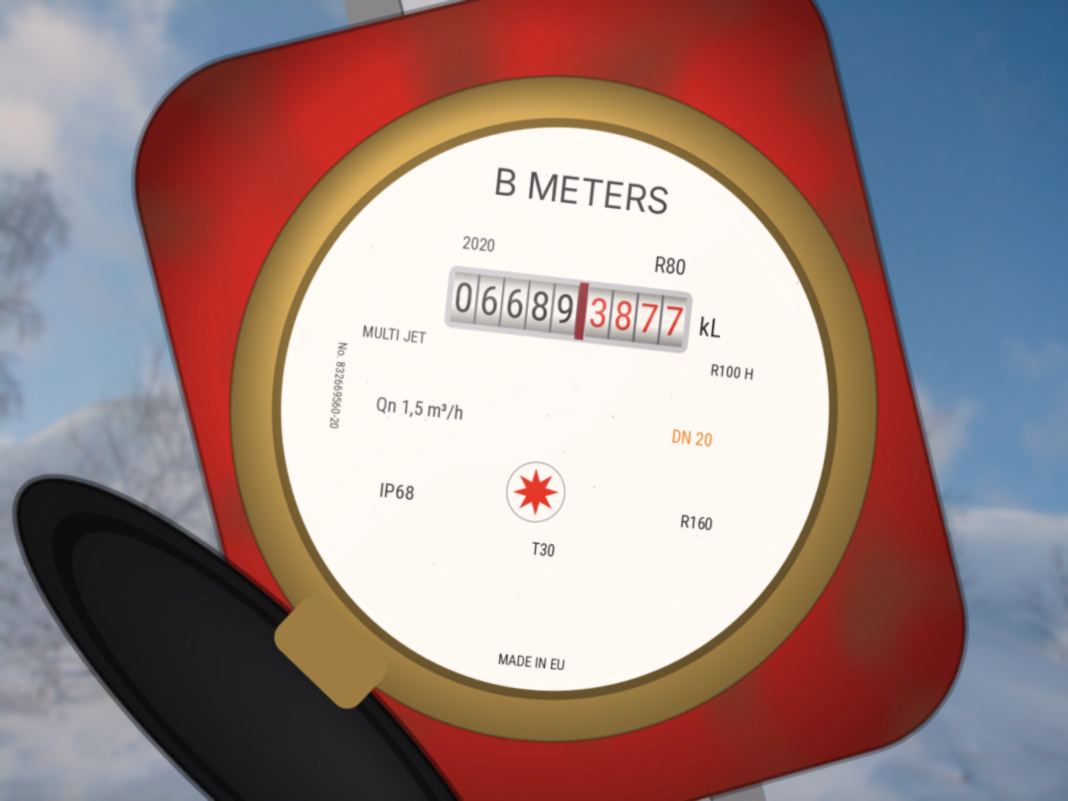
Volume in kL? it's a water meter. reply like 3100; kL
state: 6689.3877; kL
